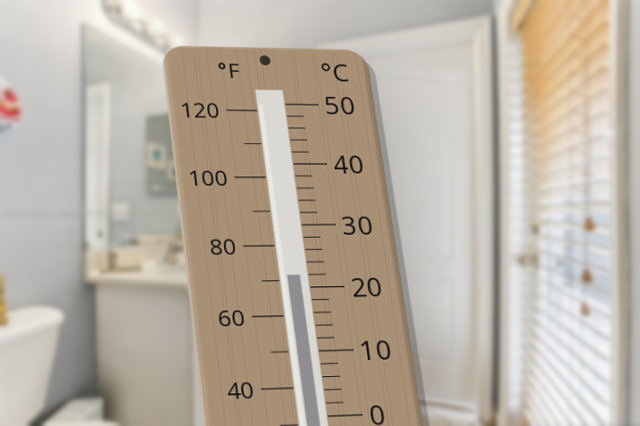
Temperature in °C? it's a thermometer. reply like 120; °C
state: 22; °C
